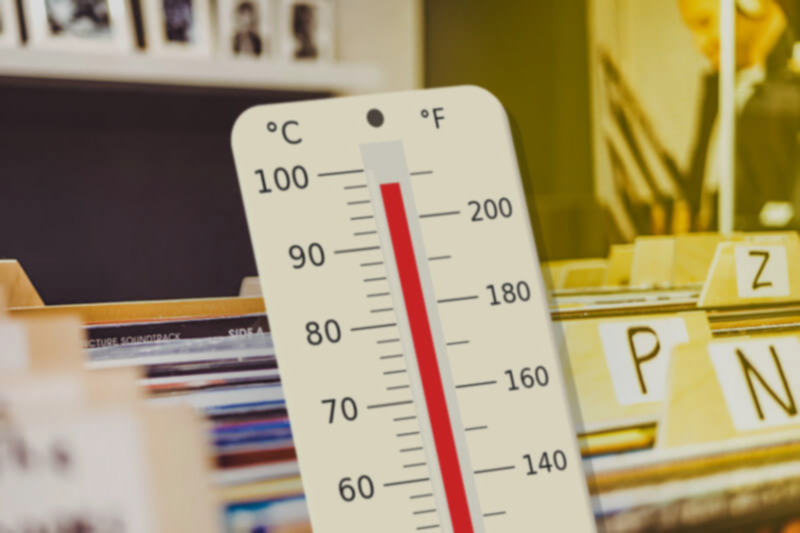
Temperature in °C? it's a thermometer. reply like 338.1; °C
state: 98; °C
